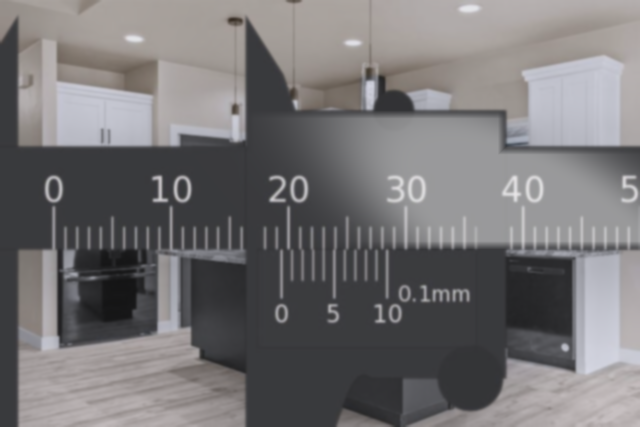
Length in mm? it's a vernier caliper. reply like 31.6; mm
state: 19.4; mm
